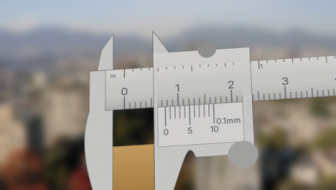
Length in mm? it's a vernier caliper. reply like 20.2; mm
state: 7.6; mm
